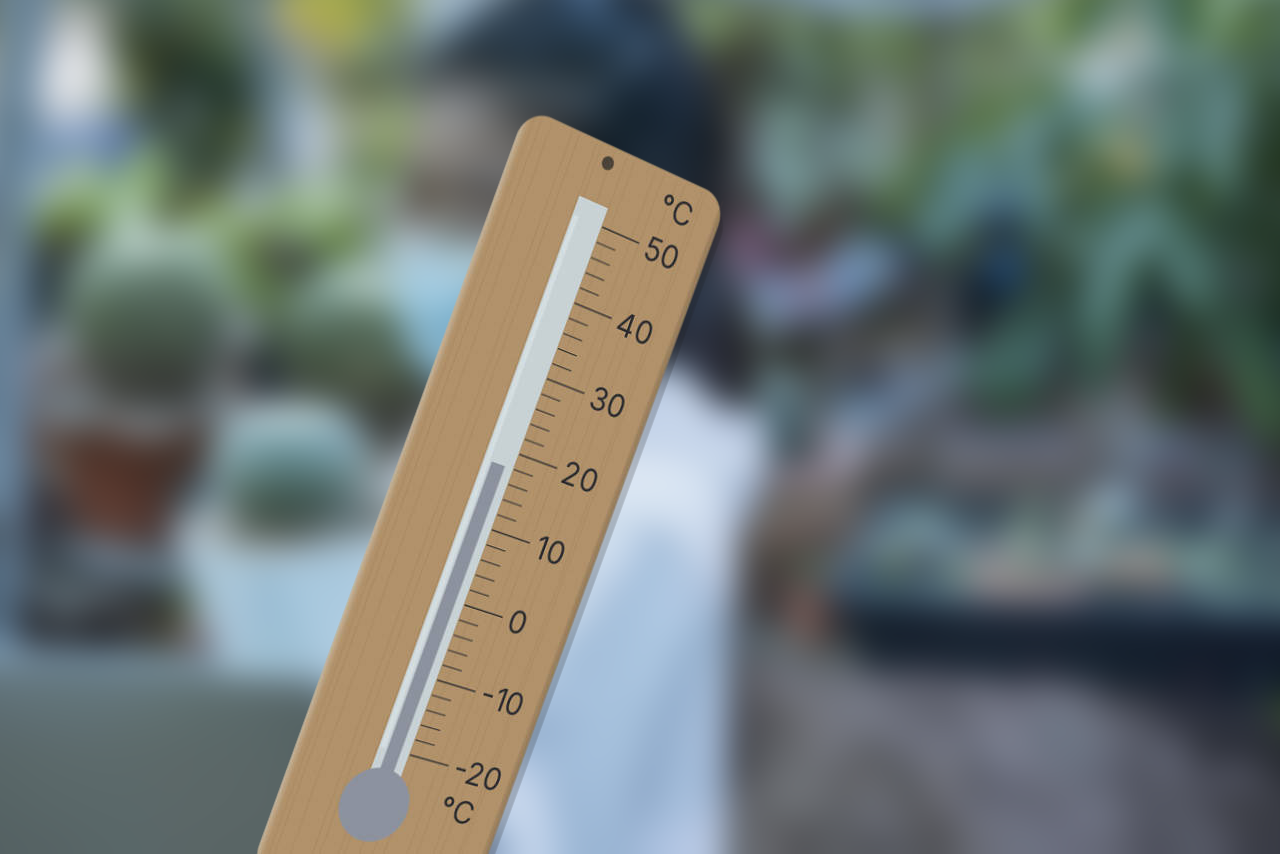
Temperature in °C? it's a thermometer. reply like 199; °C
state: 18; °C
